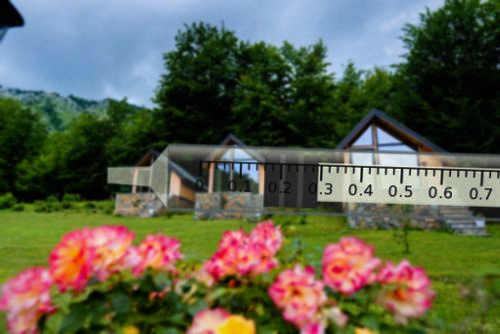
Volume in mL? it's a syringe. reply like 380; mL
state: 0.16; mL
